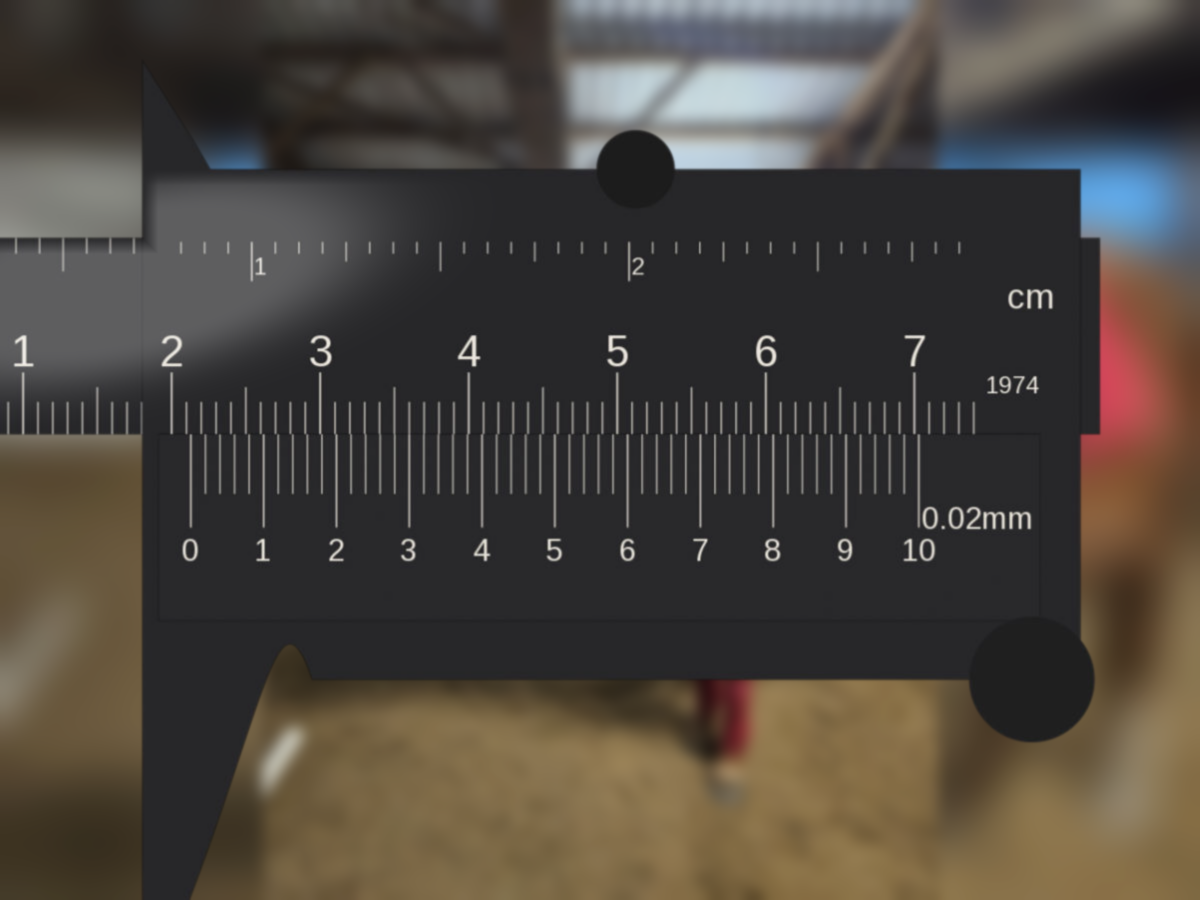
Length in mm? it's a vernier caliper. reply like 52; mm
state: 21.3; mm
